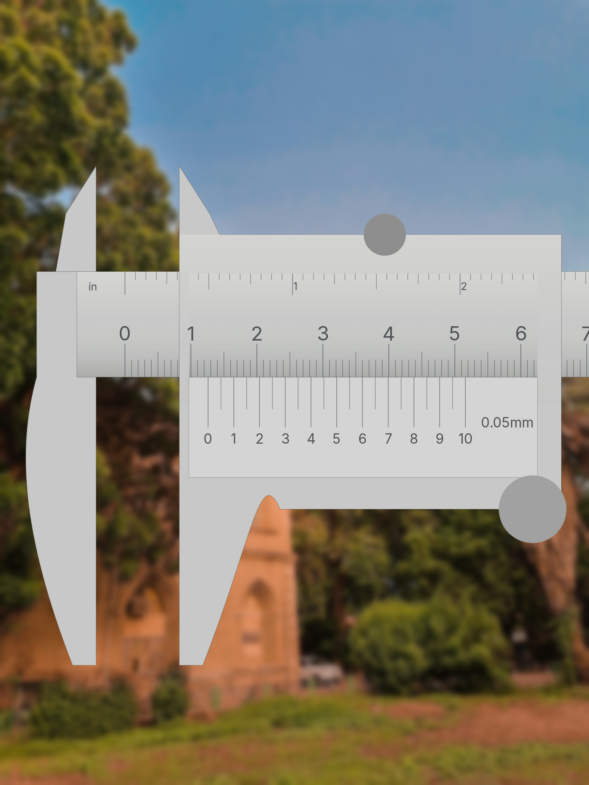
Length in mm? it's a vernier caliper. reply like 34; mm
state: 12.6; mm
